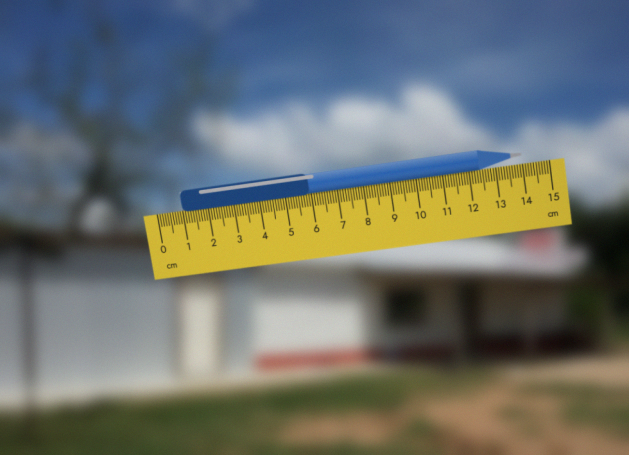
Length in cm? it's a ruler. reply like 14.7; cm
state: 13; cm
